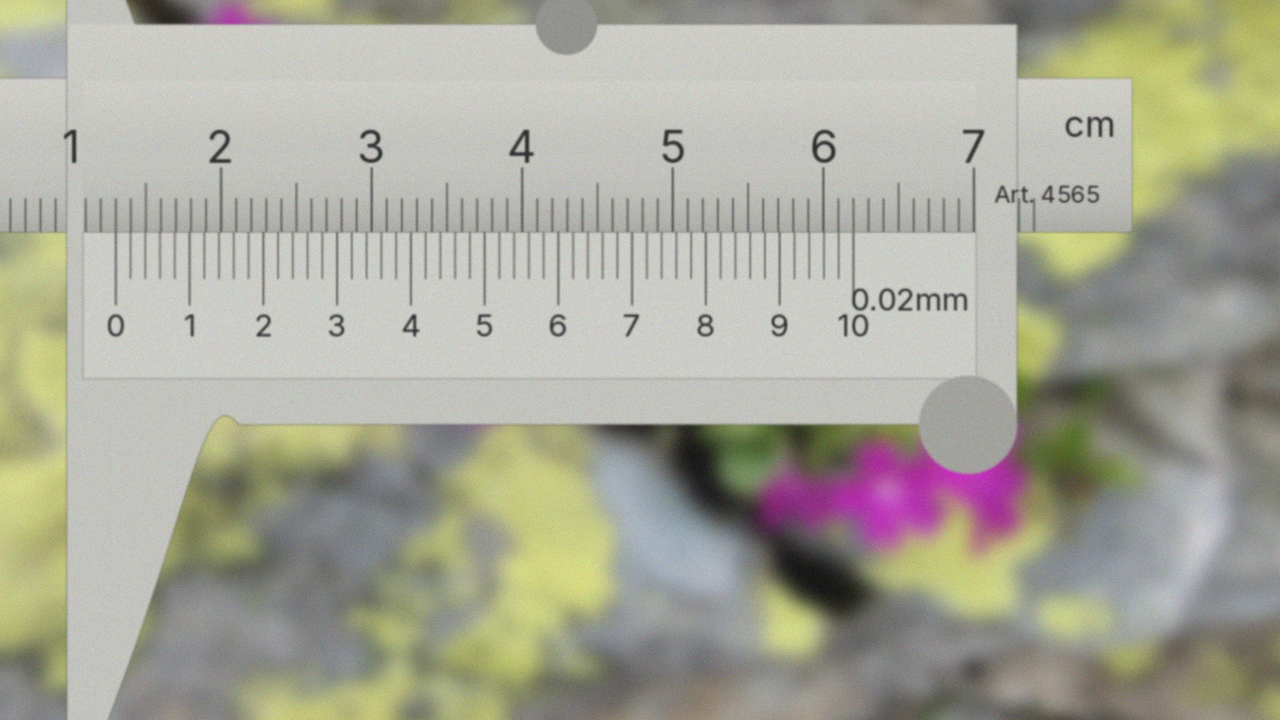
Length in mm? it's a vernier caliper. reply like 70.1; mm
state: 13.0; mm
